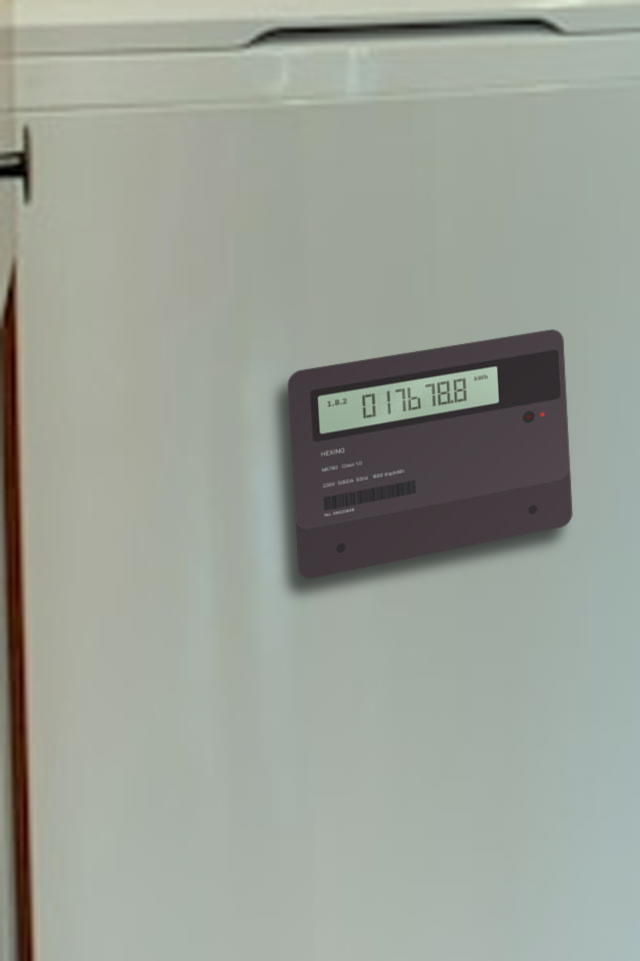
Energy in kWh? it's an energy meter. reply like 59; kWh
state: 17678.8; kWh
